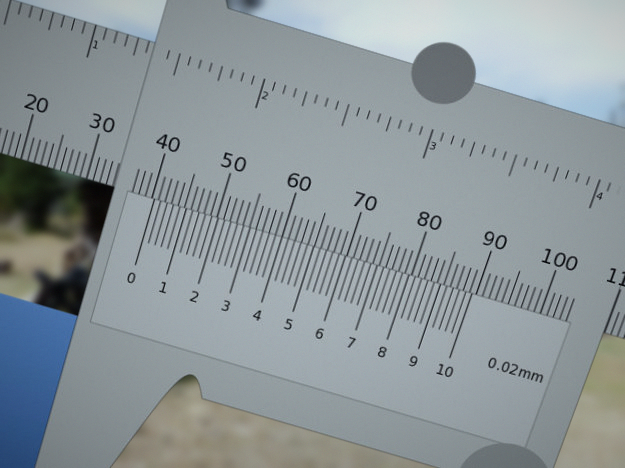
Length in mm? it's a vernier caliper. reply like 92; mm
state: 40.4; mm
